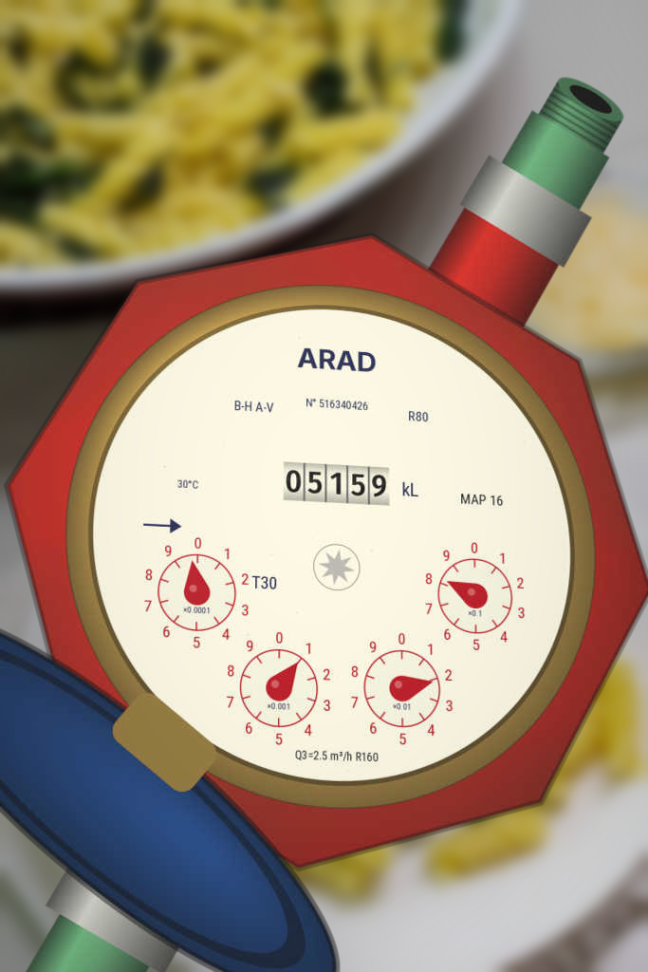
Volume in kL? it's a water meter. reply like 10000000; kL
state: 5159.8209; kL
